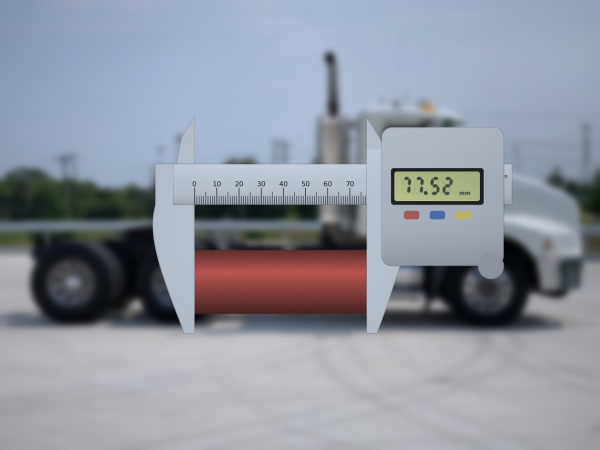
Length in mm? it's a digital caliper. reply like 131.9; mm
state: 77.52; mm
